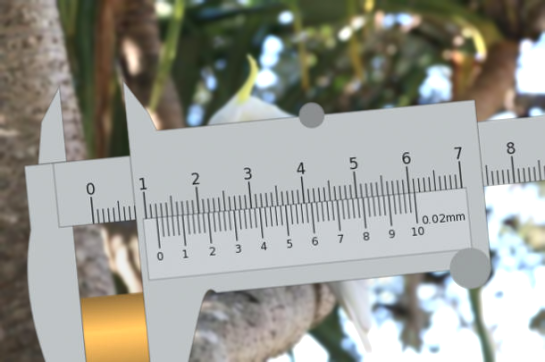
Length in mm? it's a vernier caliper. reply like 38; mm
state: 12.0; mm
